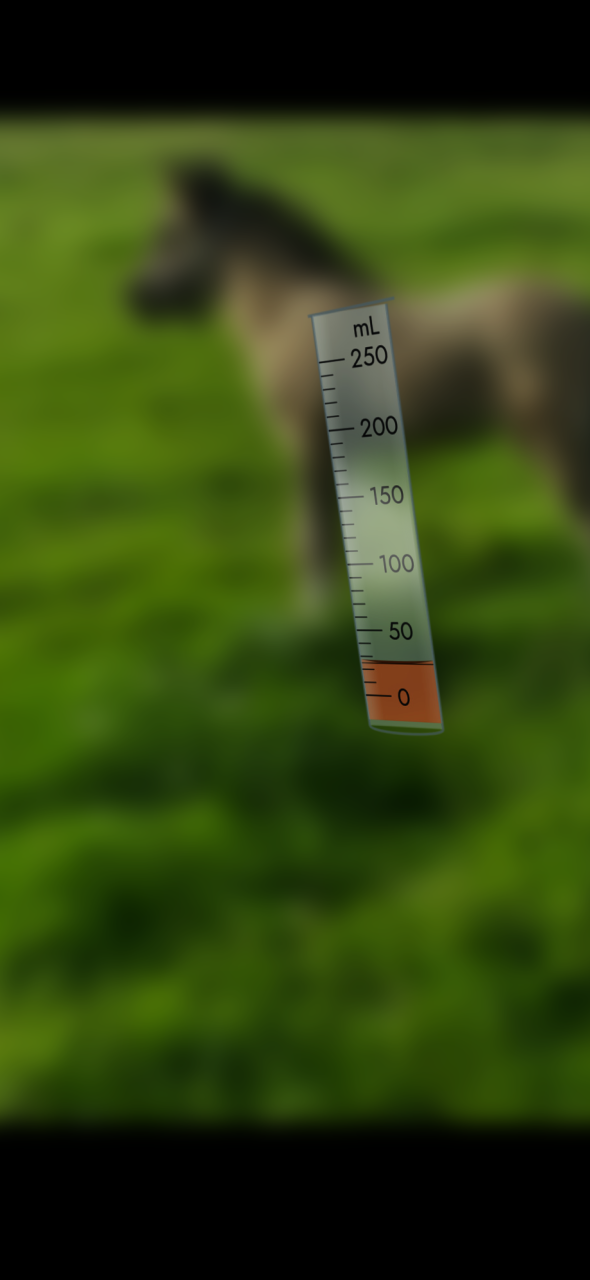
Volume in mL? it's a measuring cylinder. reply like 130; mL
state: 25; mL
